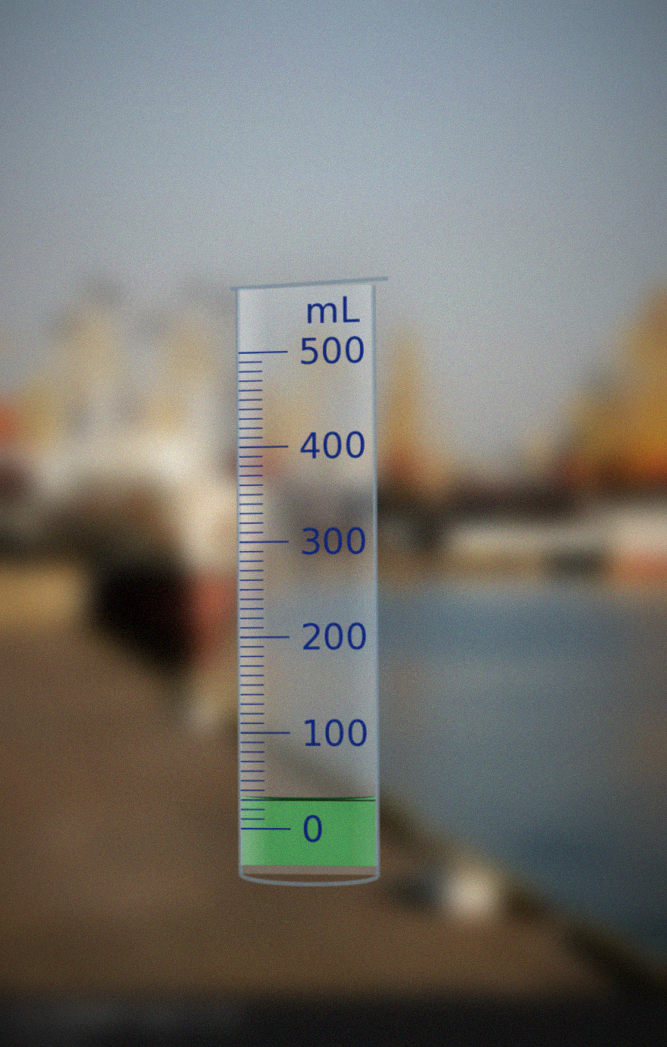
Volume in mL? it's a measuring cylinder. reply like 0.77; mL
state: 30; mL
